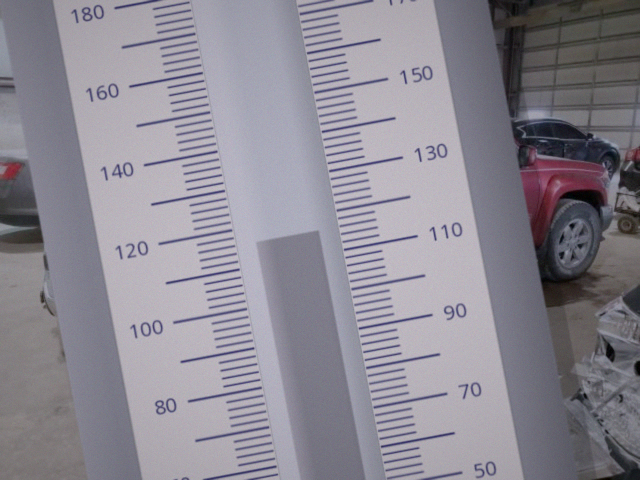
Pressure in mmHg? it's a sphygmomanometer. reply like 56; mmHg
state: 116; mmHg
